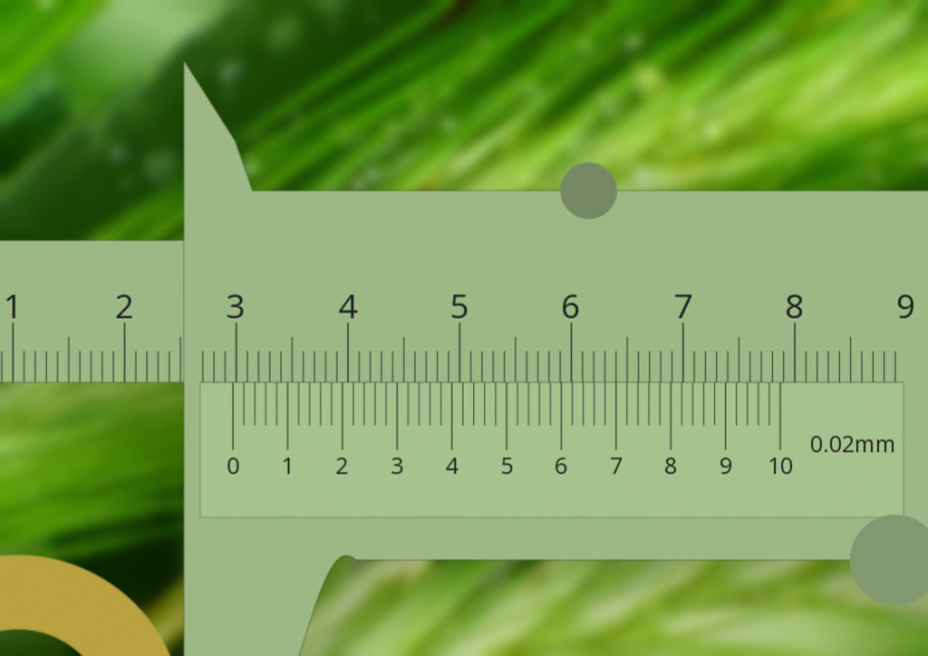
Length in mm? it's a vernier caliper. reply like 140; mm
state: 29.7; mm
